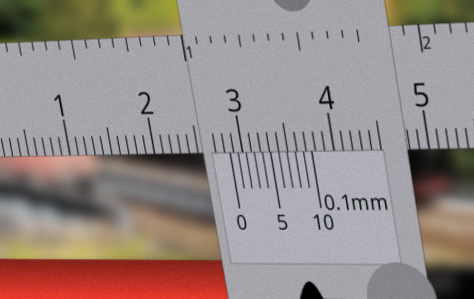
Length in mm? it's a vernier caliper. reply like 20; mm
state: 28.6; mm
